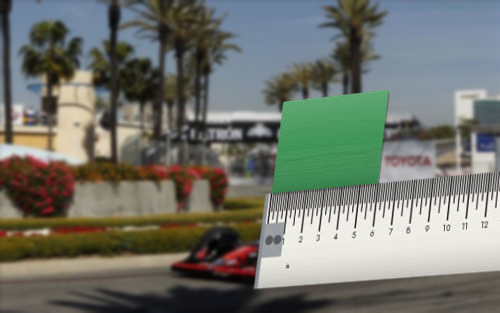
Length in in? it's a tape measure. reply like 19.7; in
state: 6; in
